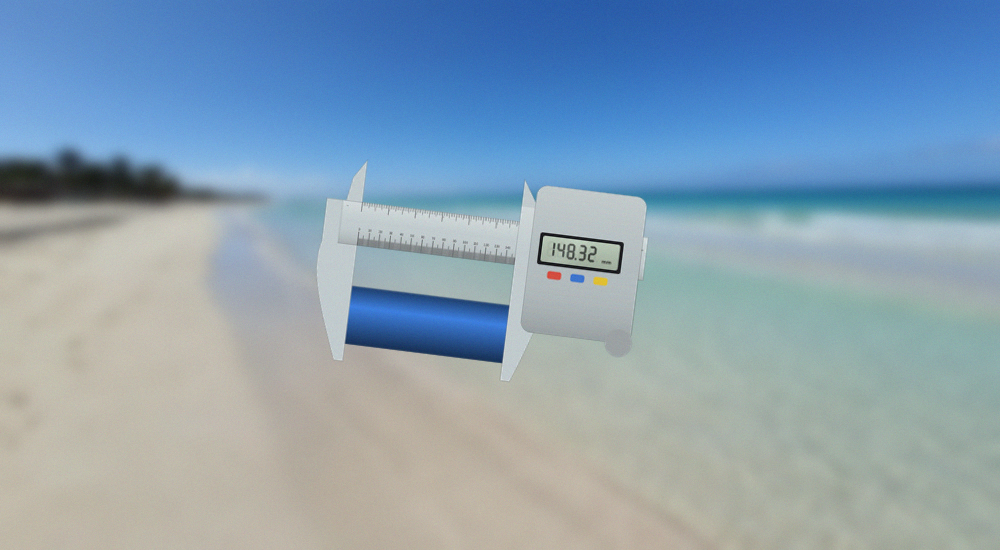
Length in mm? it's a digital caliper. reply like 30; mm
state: 148.32; mm
